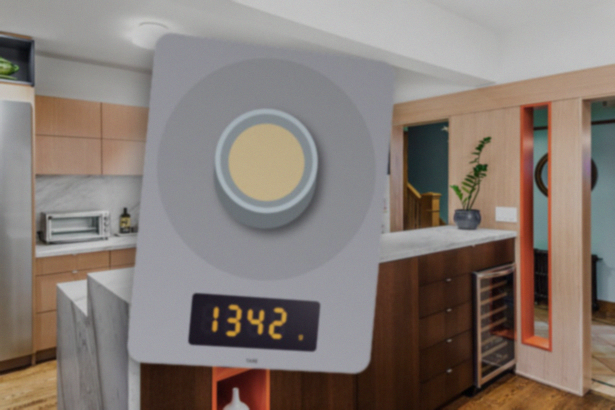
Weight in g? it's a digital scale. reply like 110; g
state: 1342; g
